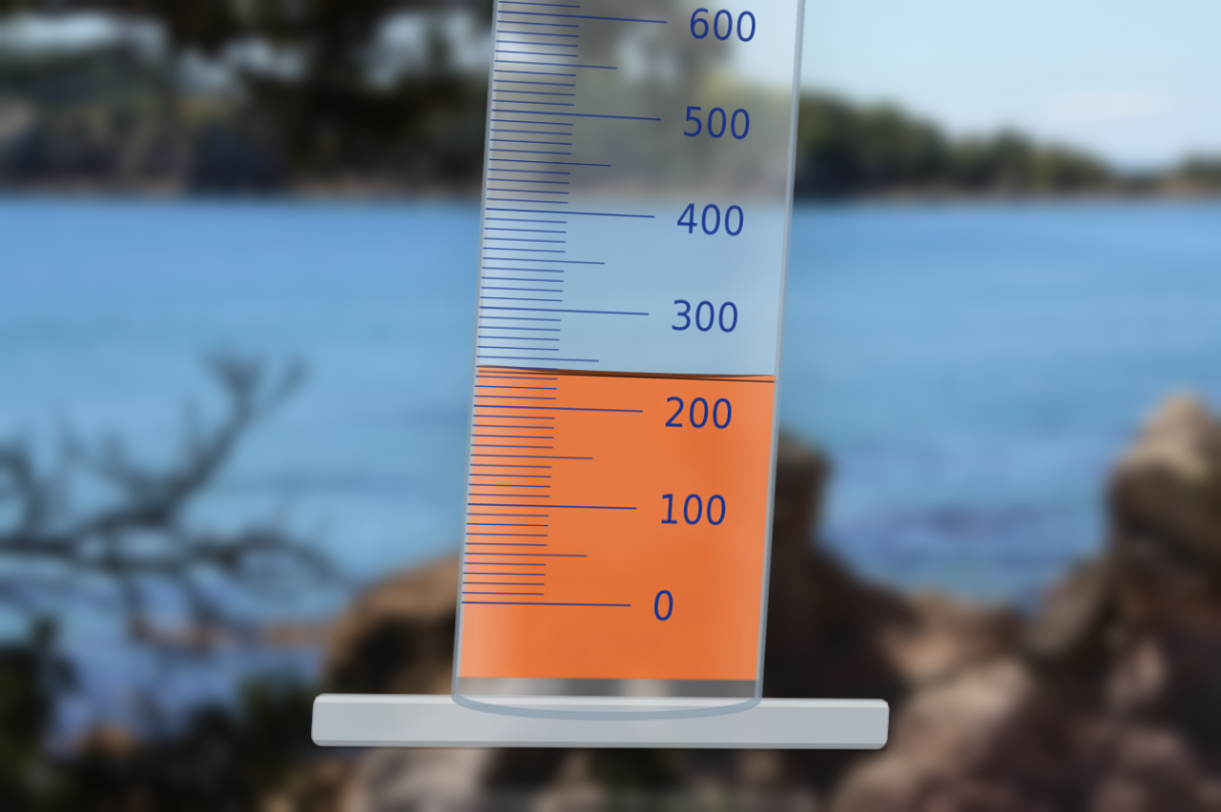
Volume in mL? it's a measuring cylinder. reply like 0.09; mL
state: 235; mL
